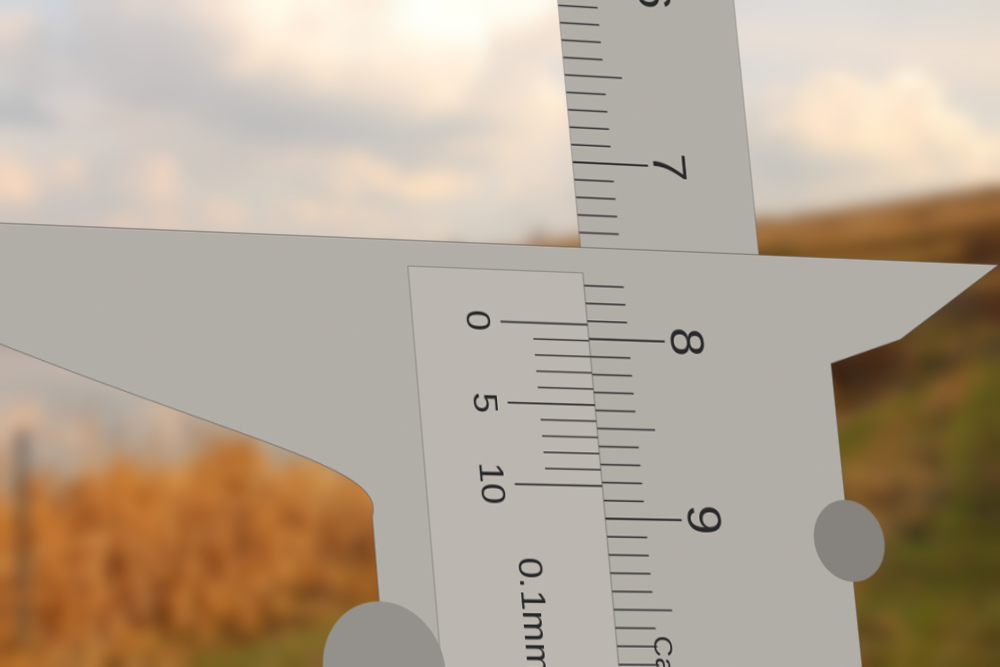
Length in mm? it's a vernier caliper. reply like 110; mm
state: 79.2; mm
